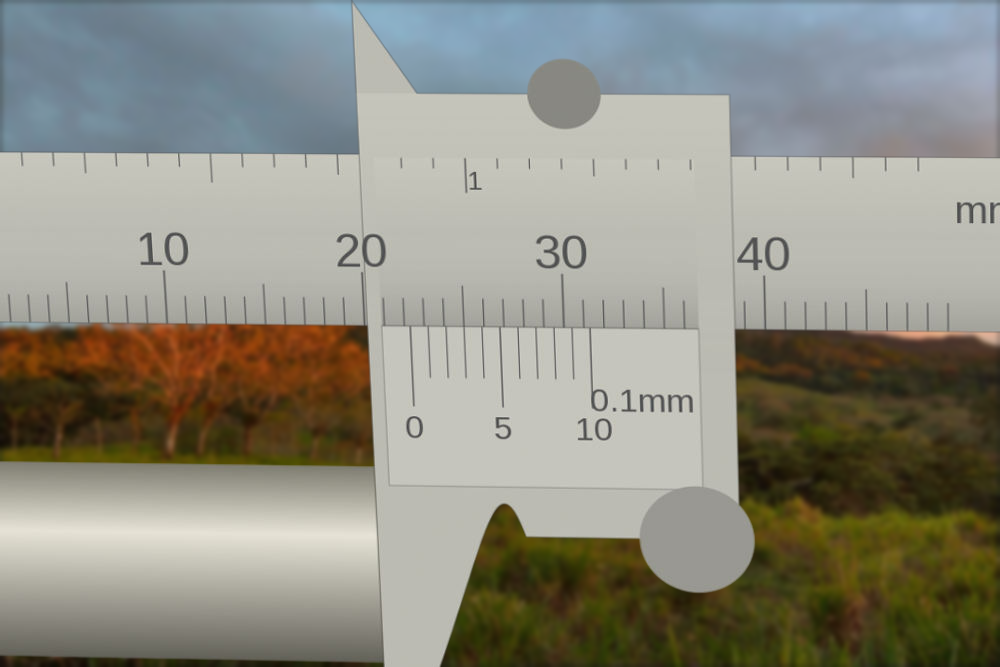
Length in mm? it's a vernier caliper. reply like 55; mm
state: 22.3; mm
